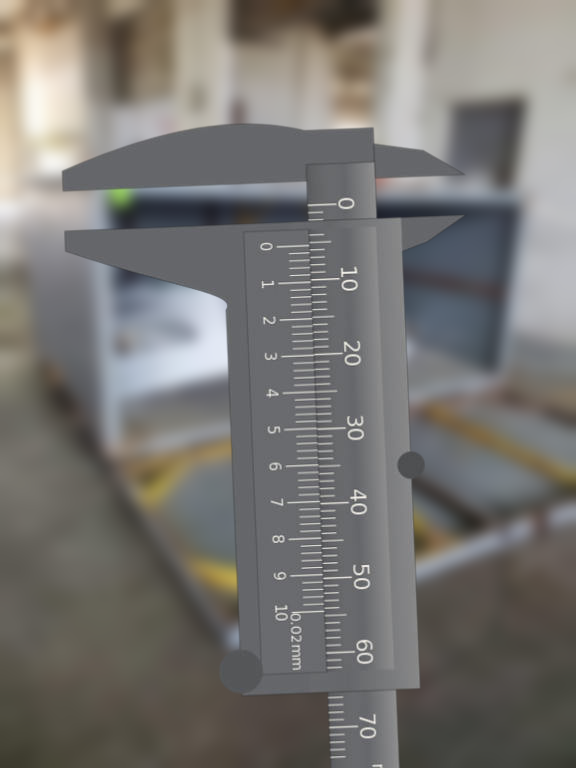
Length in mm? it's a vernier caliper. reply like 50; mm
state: 5.4; mm
